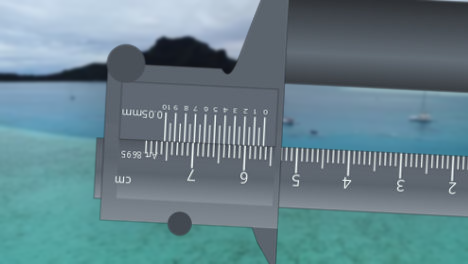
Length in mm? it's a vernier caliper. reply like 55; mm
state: 56.5; mm
